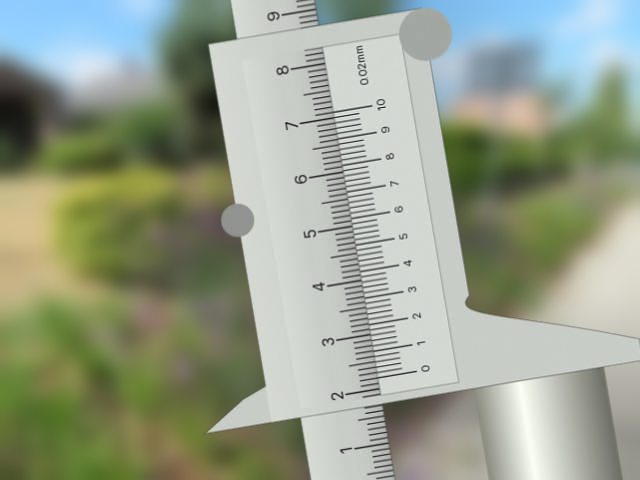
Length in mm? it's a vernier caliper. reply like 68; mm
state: 22.0; mm
